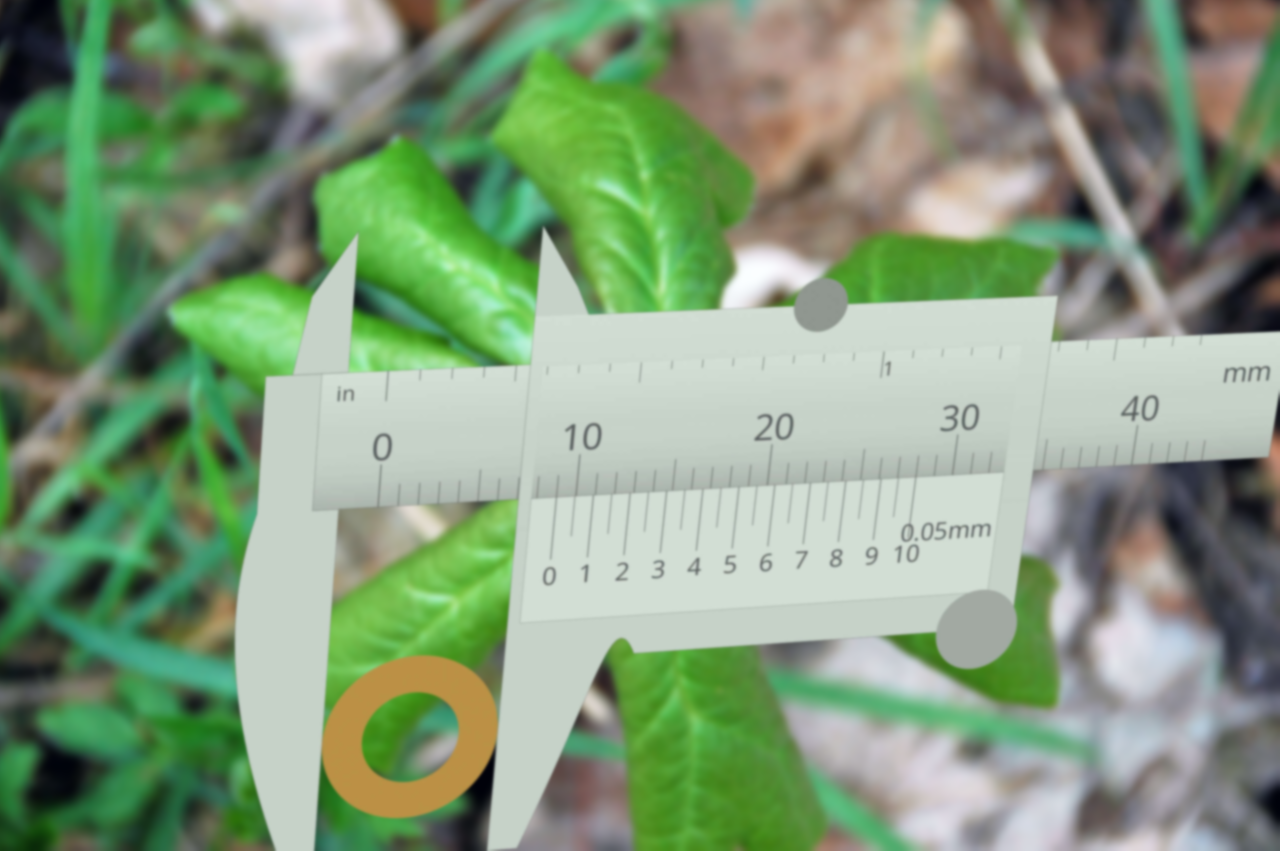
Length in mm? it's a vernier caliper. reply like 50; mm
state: 9.0; mm
